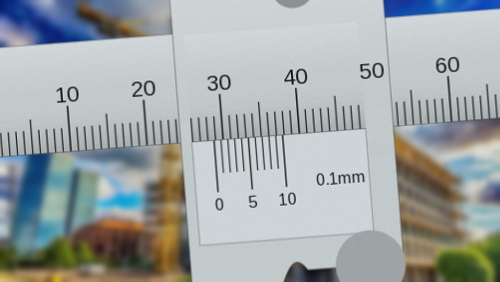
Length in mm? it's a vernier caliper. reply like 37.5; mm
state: 28.8; mm
